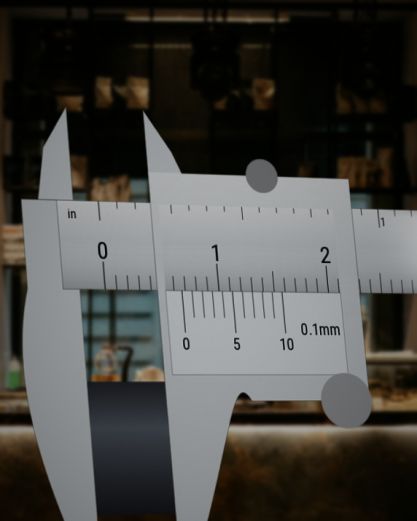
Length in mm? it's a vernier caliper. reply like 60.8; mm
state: 6.7; mm
